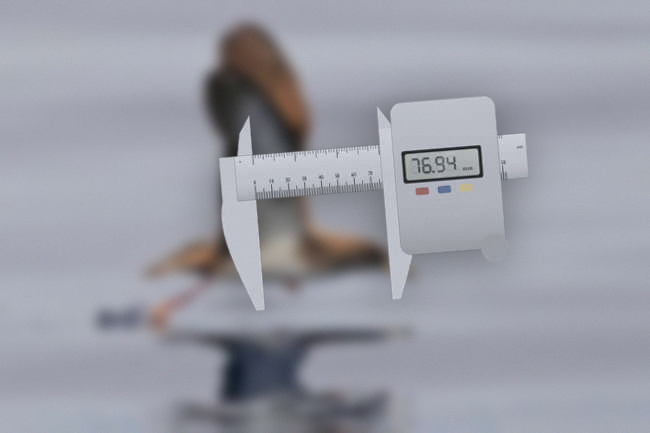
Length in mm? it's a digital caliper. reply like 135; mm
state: 76.94; mm
